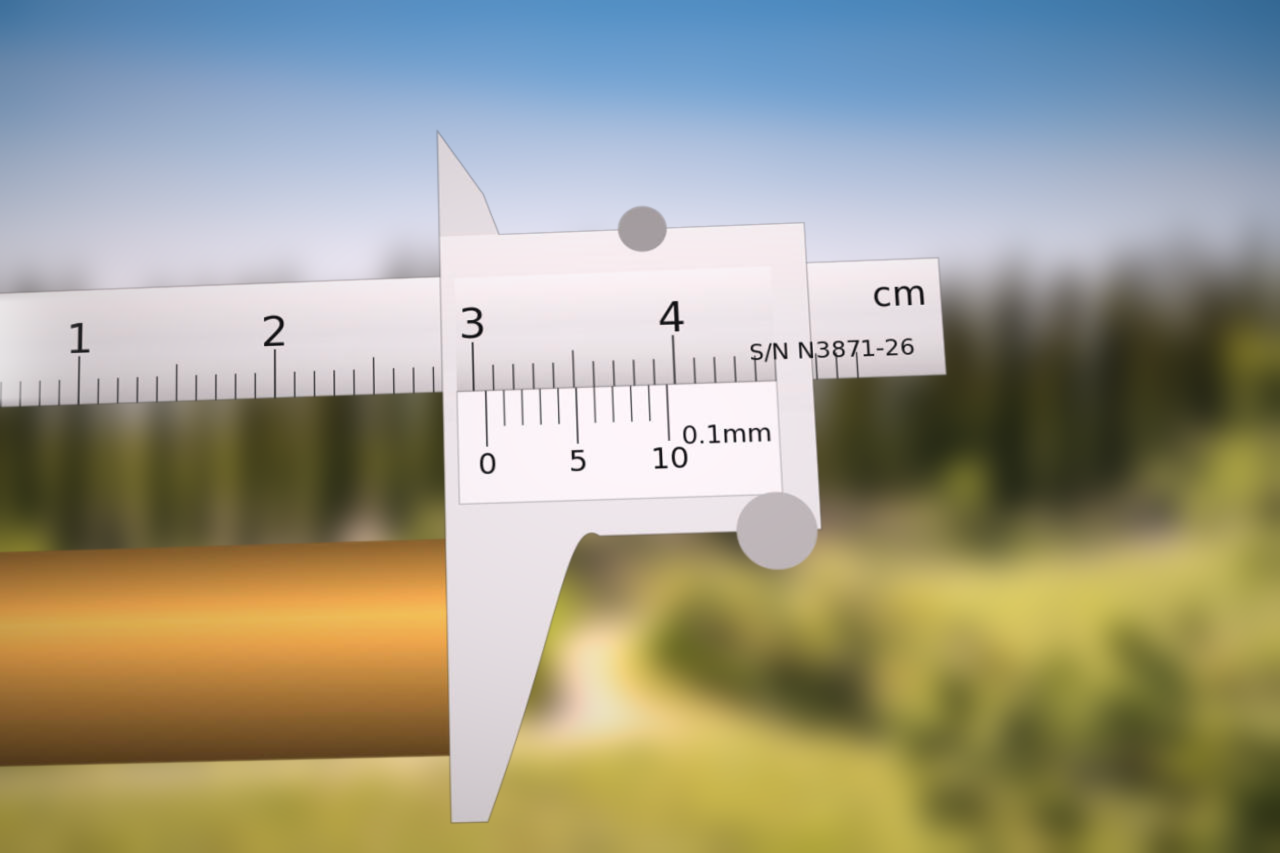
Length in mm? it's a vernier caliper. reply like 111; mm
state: 30.6; mm
